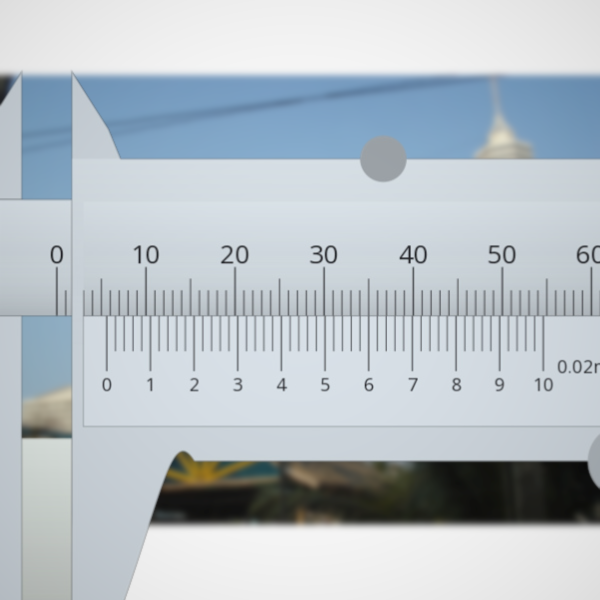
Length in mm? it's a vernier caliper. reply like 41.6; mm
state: 5.6; mm
